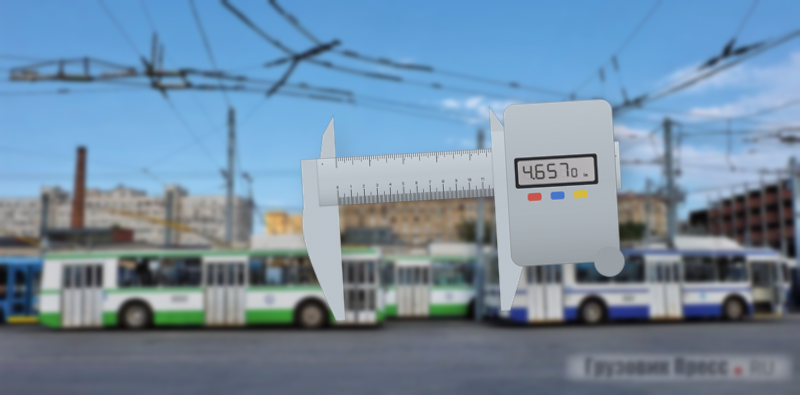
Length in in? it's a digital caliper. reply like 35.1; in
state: 4.6570; in
